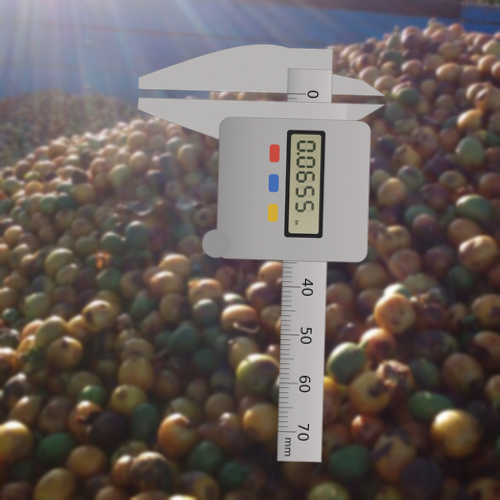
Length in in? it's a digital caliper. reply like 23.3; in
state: 0.0655; in
